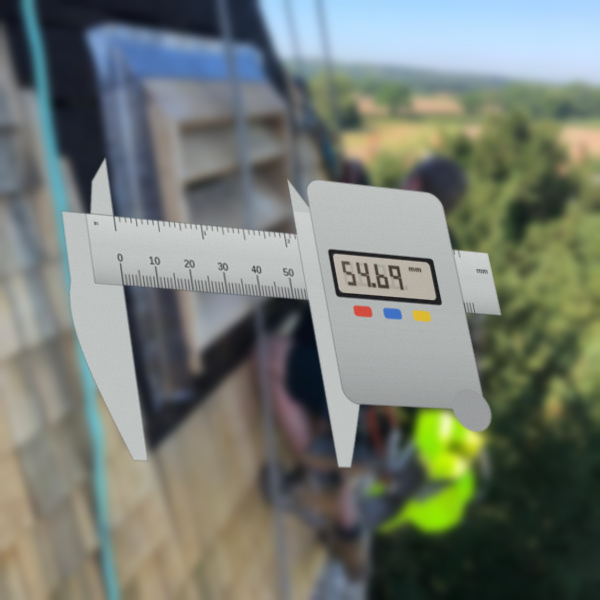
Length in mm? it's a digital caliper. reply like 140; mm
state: 54.69; mm
